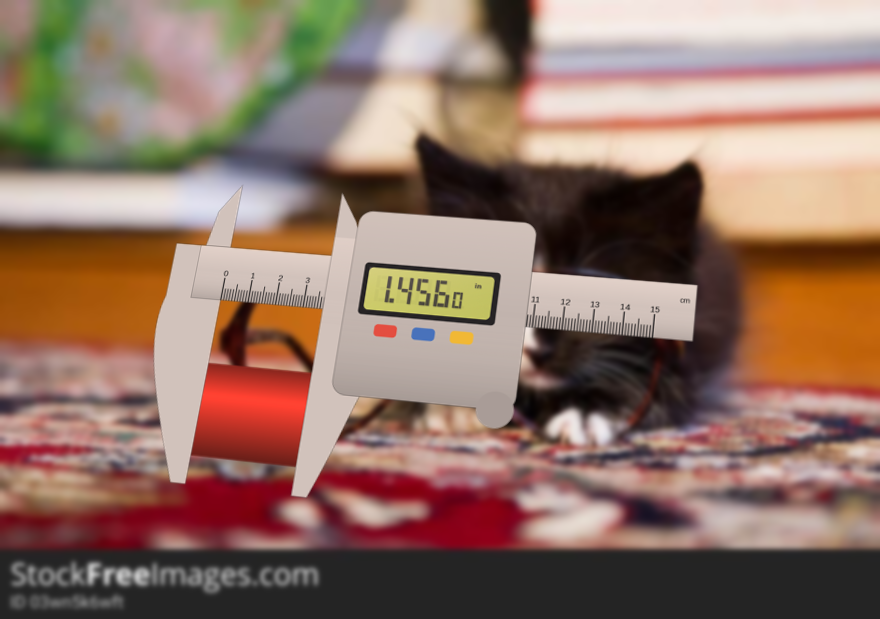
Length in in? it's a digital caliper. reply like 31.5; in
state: 1.4560; in
